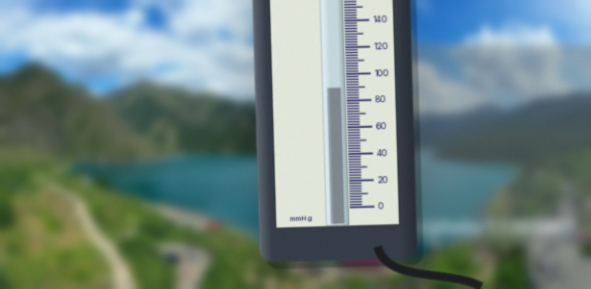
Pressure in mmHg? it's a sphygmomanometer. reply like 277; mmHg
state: 90; mmHg
